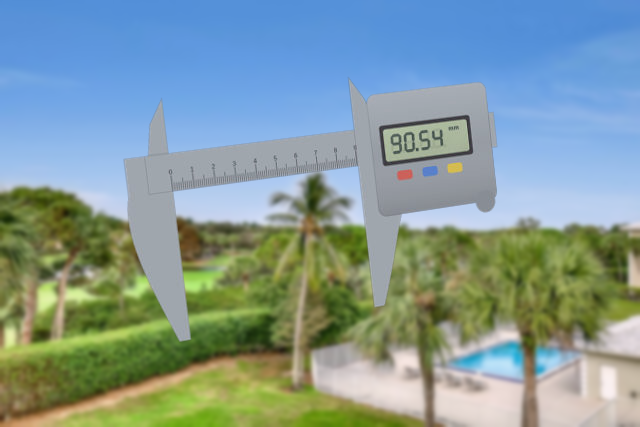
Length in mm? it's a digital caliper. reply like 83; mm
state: 90.54; mm
